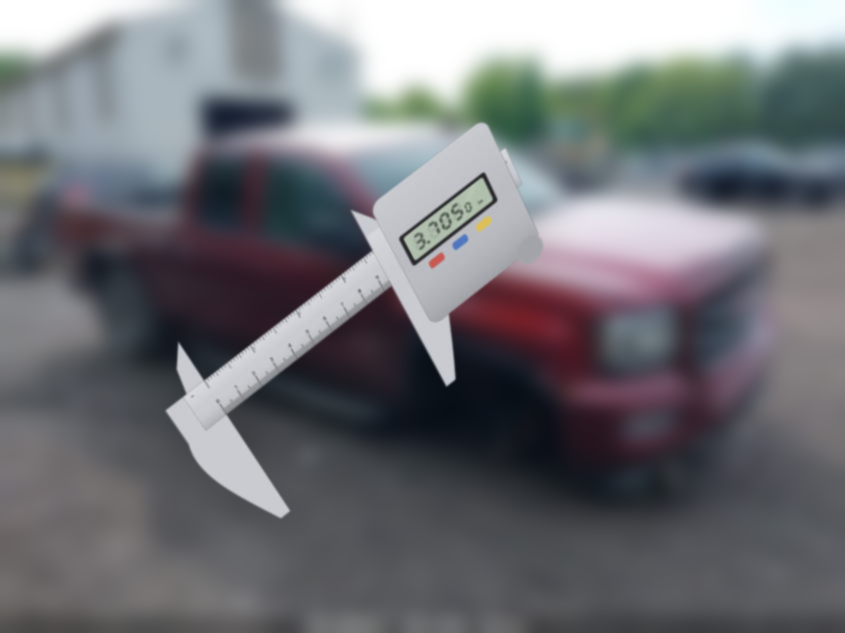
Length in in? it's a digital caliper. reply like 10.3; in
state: 3.7050; in
